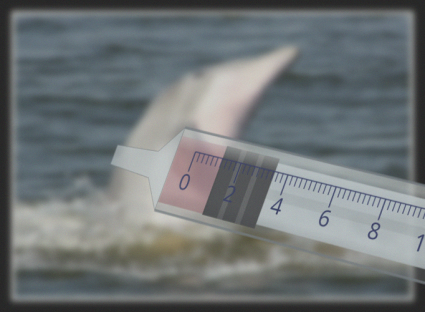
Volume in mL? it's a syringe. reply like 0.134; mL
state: 1.2; mL
